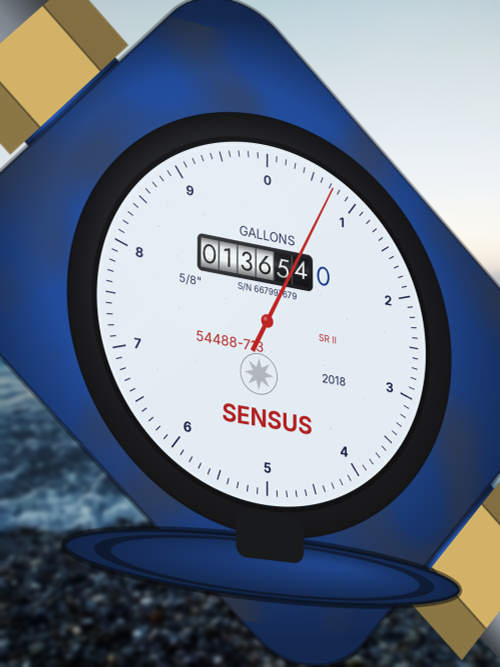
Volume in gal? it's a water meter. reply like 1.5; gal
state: 136540.7; gal
